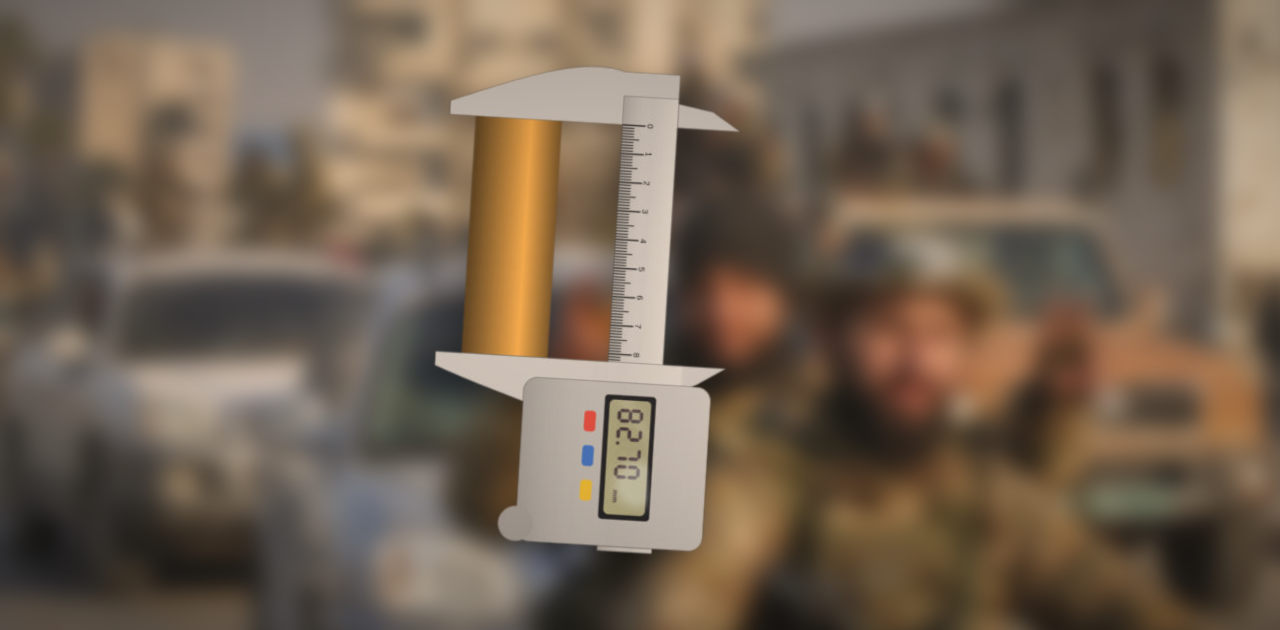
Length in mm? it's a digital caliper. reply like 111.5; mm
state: 82.70; mm
